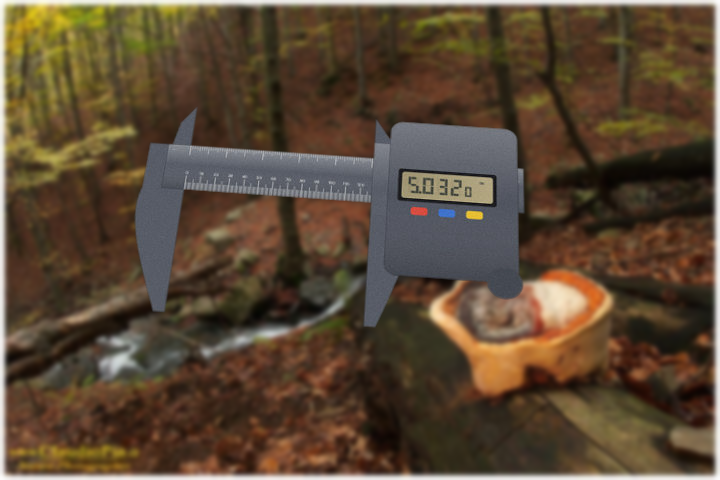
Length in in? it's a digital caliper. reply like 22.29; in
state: 5.0320; in
